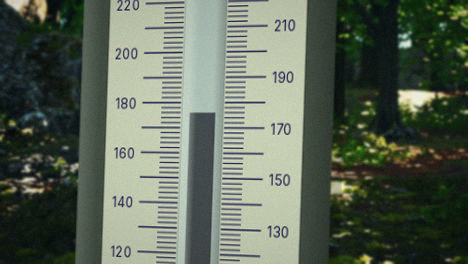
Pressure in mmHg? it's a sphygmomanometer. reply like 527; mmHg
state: 176; mmHg
